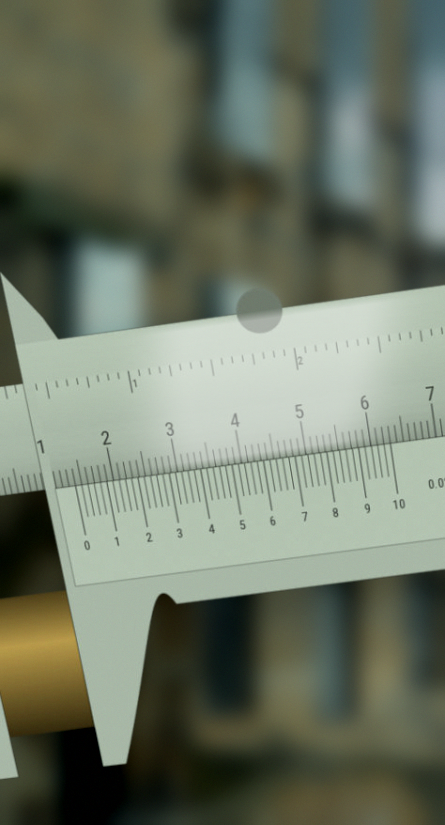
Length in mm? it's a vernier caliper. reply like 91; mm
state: 14.0; mm
